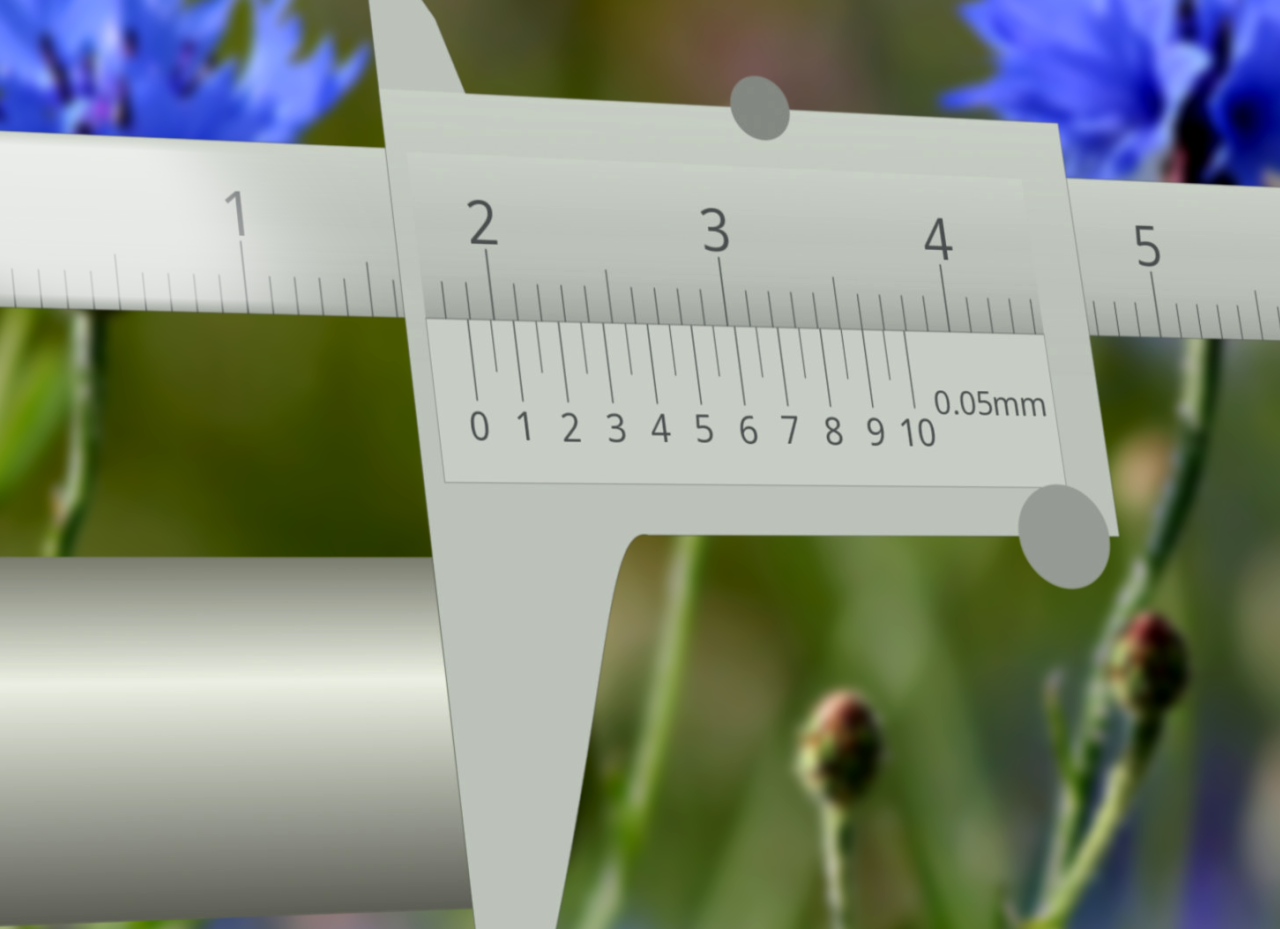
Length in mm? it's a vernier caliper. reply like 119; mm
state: 18.9; mm
